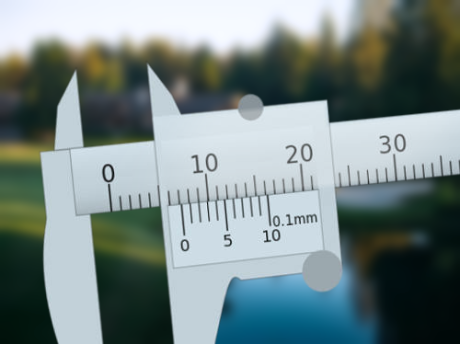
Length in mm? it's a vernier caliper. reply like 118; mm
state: 7.2; mm
